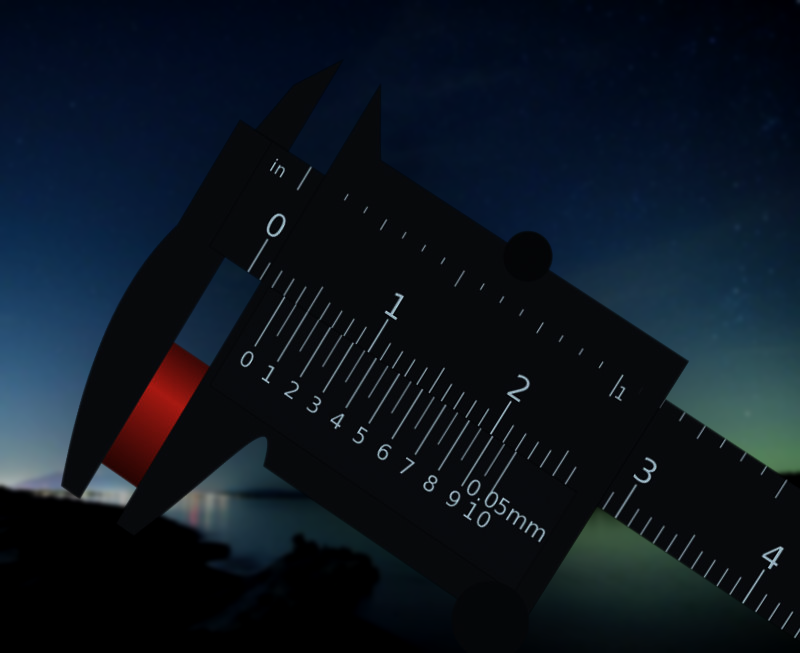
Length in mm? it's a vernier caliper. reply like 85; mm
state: 3.1; mm
